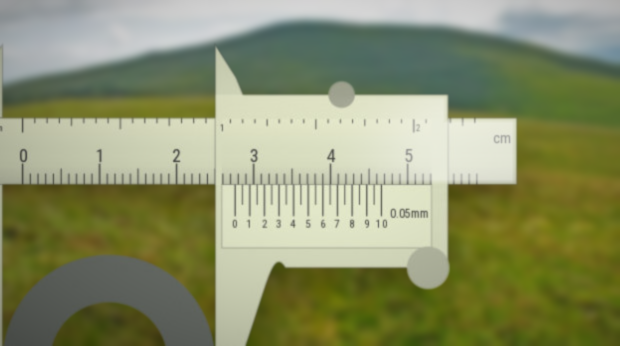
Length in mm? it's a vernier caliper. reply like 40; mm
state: 27.6; mm
